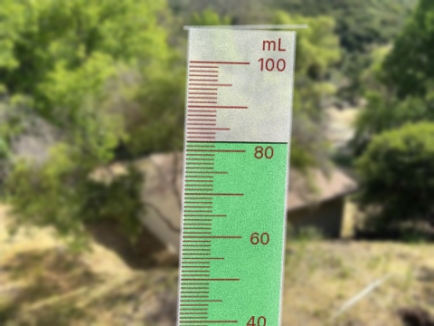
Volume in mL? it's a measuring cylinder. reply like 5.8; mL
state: 82; mL
